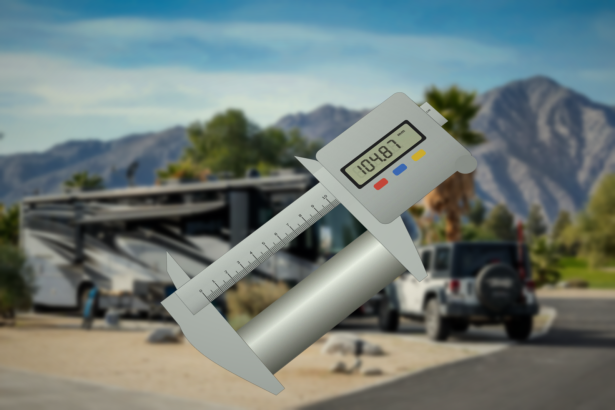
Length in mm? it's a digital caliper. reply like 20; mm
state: 104.87; mm
